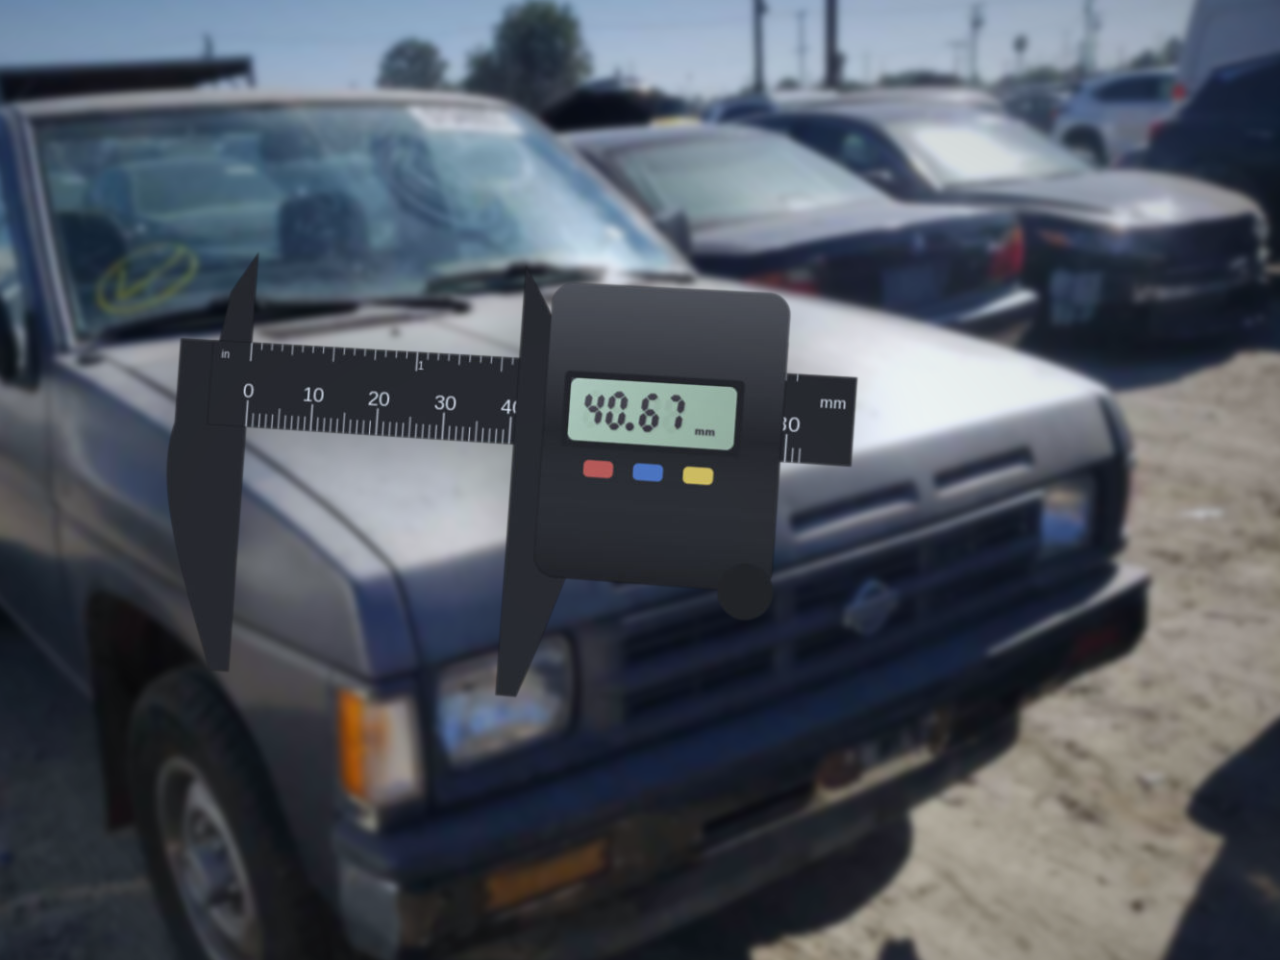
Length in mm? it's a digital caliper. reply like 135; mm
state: 40.67; mm
